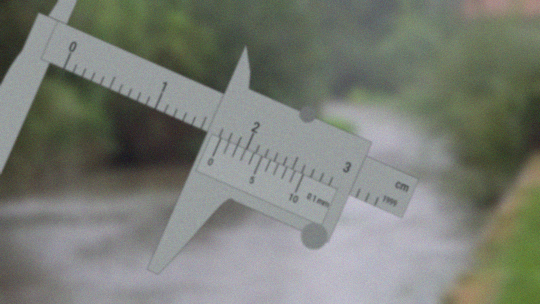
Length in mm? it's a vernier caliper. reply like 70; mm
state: 17.2; mm
